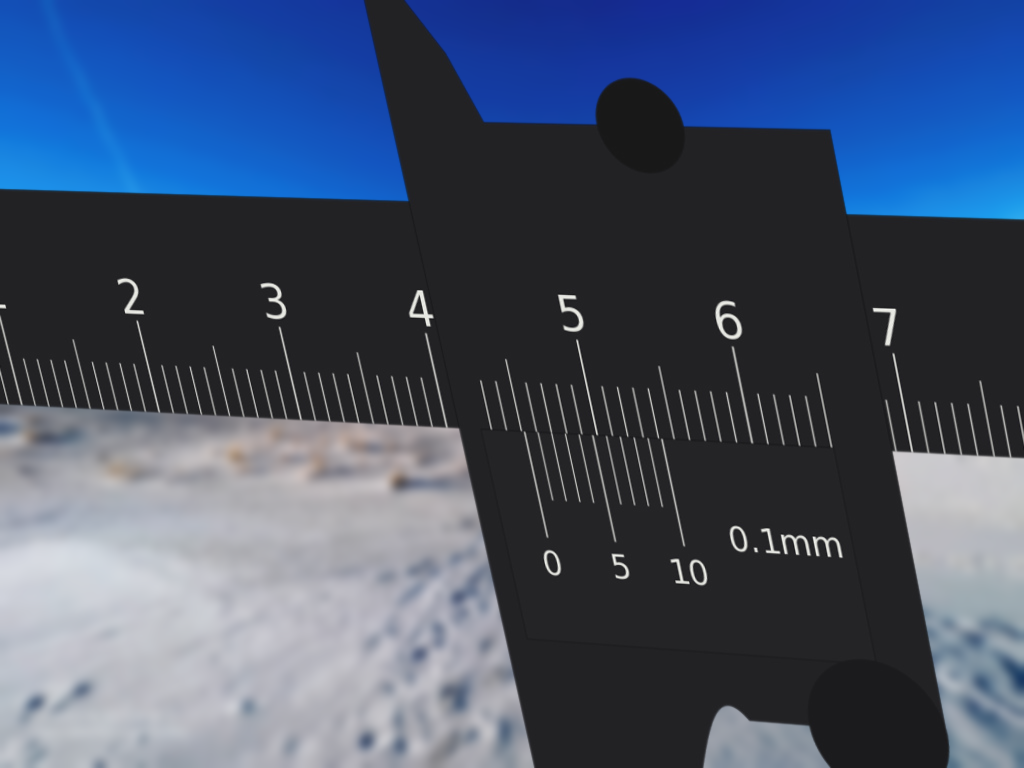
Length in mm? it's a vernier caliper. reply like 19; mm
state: 45.2; mm
